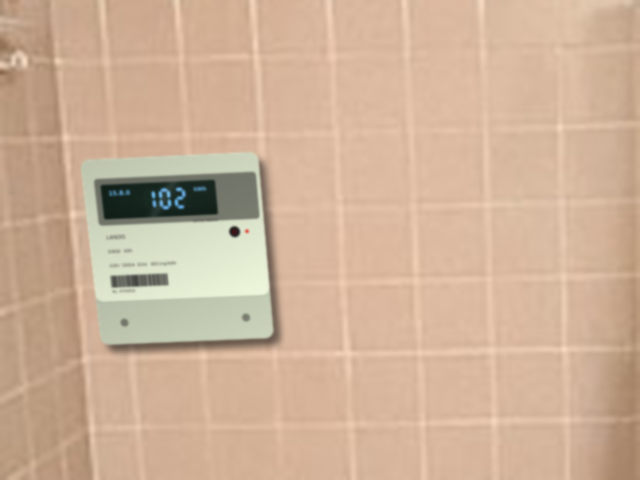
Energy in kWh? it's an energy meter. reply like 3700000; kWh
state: 102; kWh
